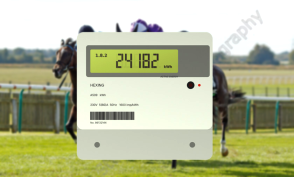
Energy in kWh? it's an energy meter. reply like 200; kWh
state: 24182; kWh
